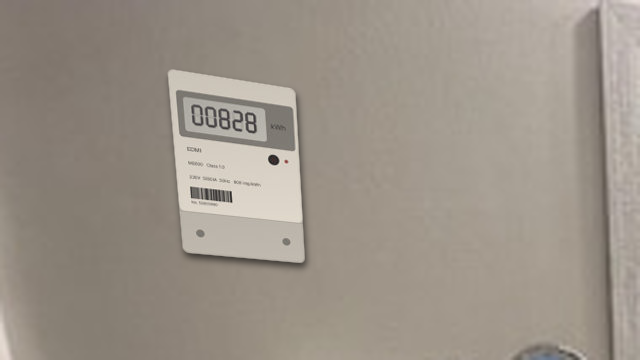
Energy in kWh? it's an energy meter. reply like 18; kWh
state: 828; kWh
